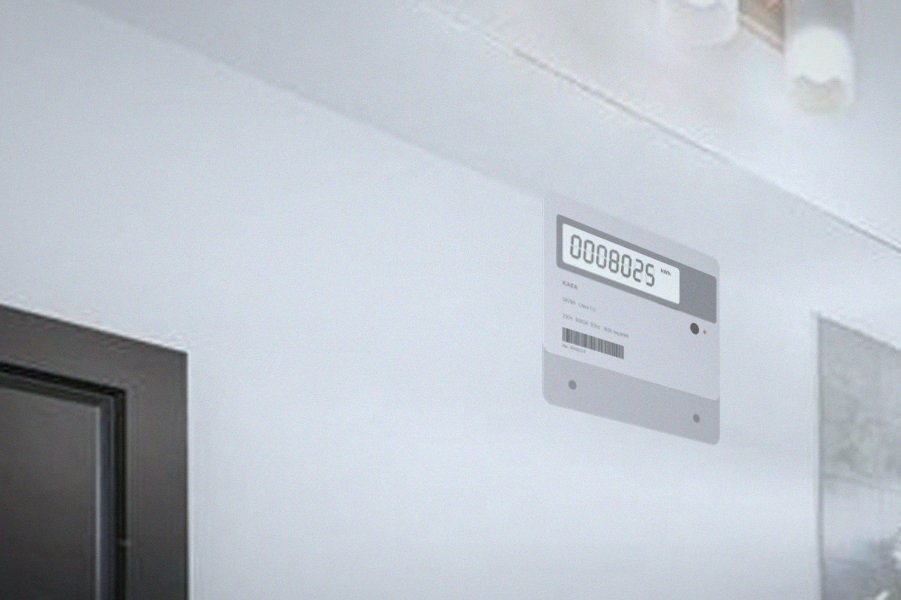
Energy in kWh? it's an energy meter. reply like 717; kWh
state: 8025; kWh
